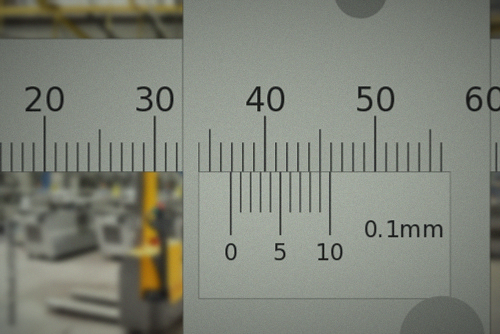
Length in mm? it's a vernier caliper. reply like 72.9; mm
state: 36.9; mm
